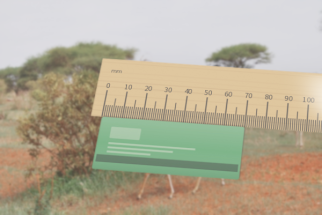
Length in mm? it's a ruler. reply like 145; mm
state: 70; mm
